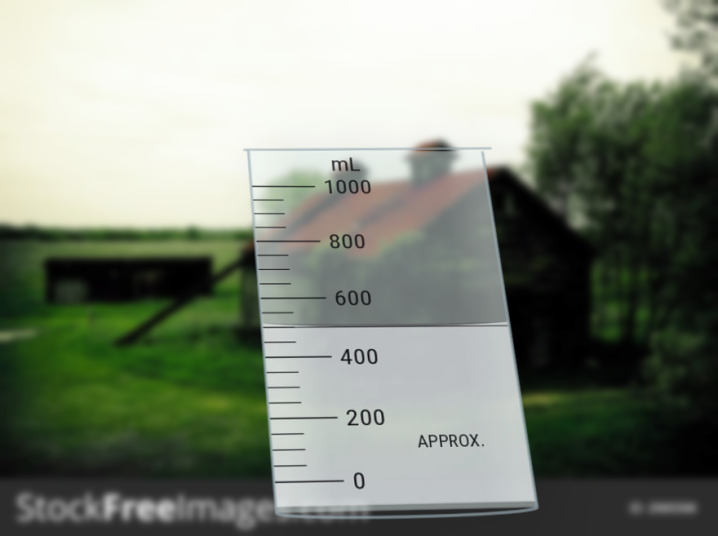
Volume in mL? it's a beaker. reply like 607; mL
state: 500; mL
